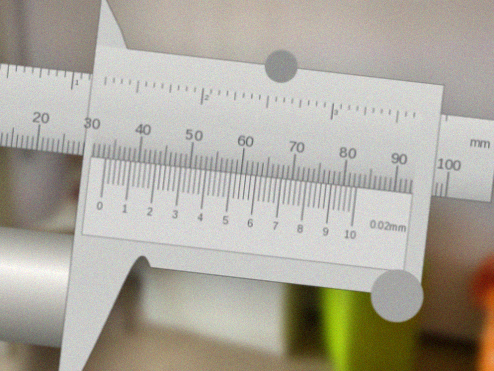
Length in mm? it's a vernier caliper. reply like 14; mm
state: 33.5; mm
